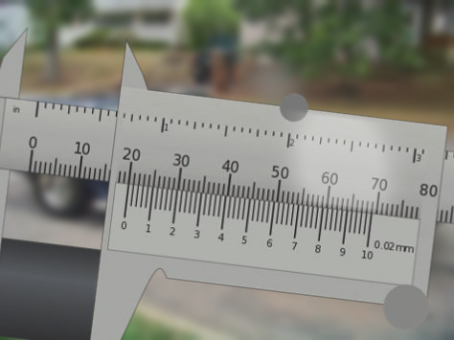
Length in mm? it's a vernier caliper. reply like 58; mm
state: 20.0; mm
